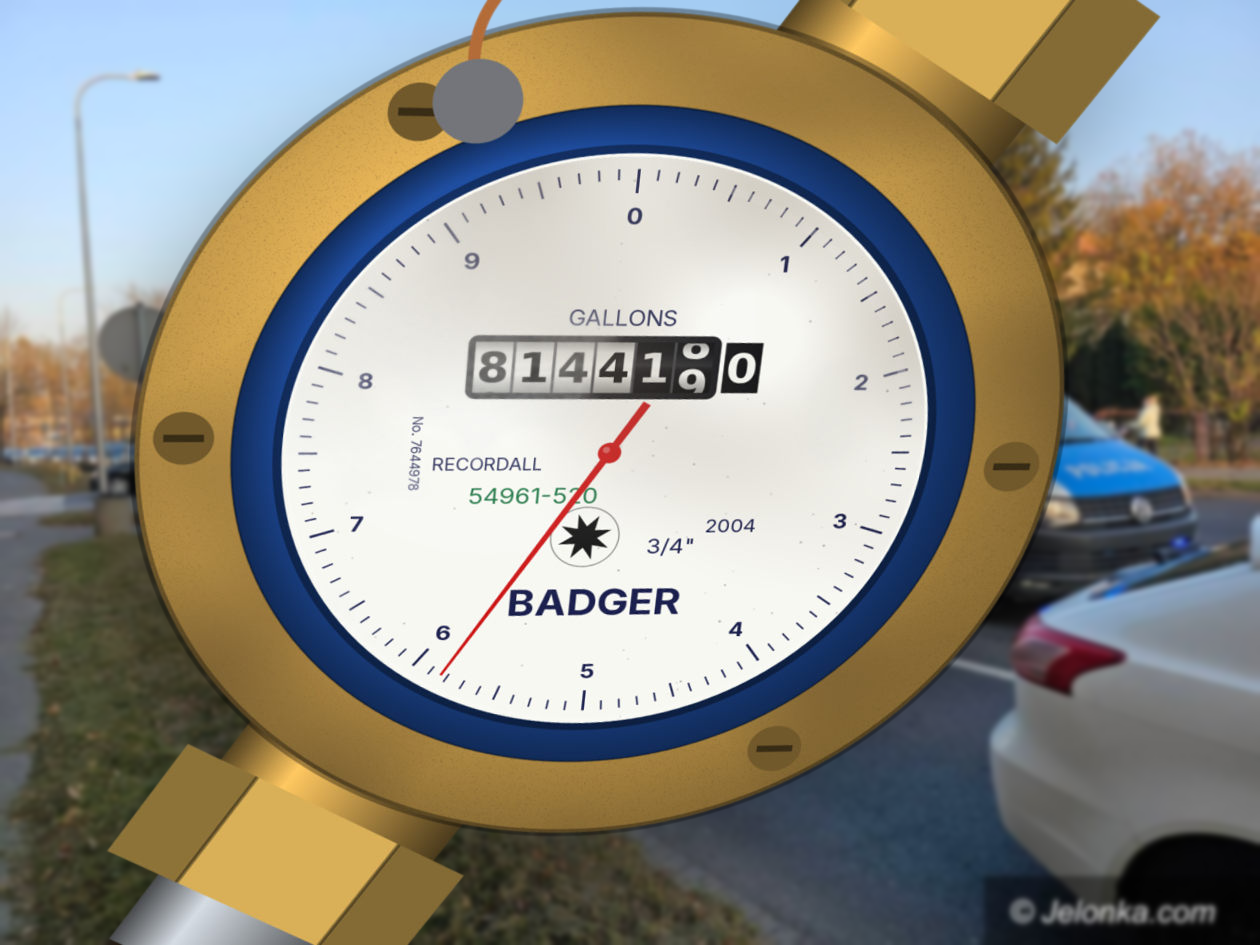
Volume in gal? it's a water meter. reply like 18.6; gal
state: 8144185.8; gal
